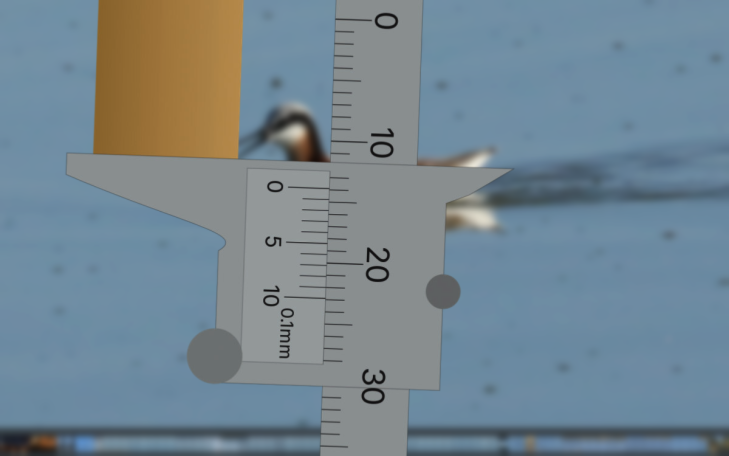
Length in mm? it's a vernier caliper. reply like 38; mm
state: 13.9; mm
